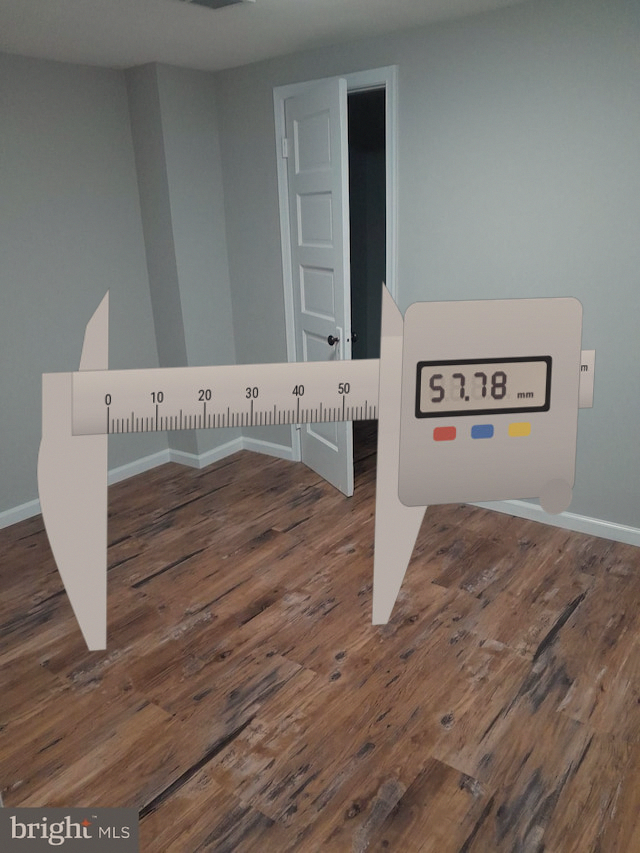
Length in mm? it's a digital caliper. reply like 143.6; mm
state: 57.78; mm
